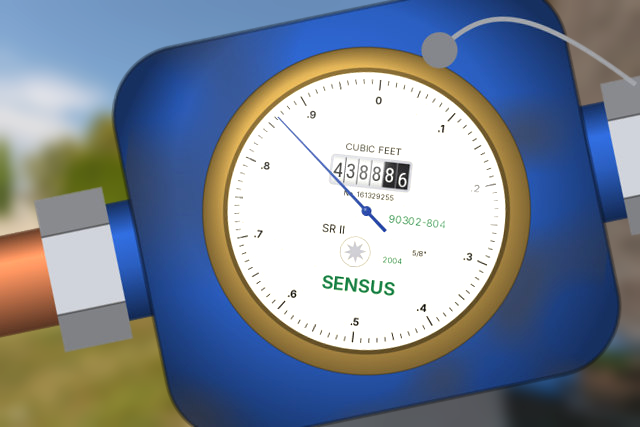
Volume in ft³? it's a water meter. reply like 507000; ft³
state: 438885.86; ft³
